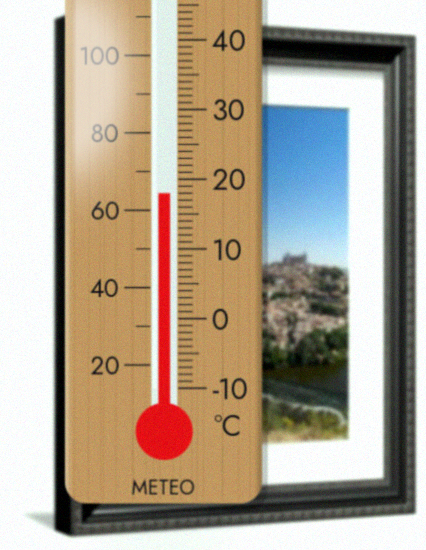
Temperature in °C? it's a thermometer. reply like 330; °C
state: 18; °C
